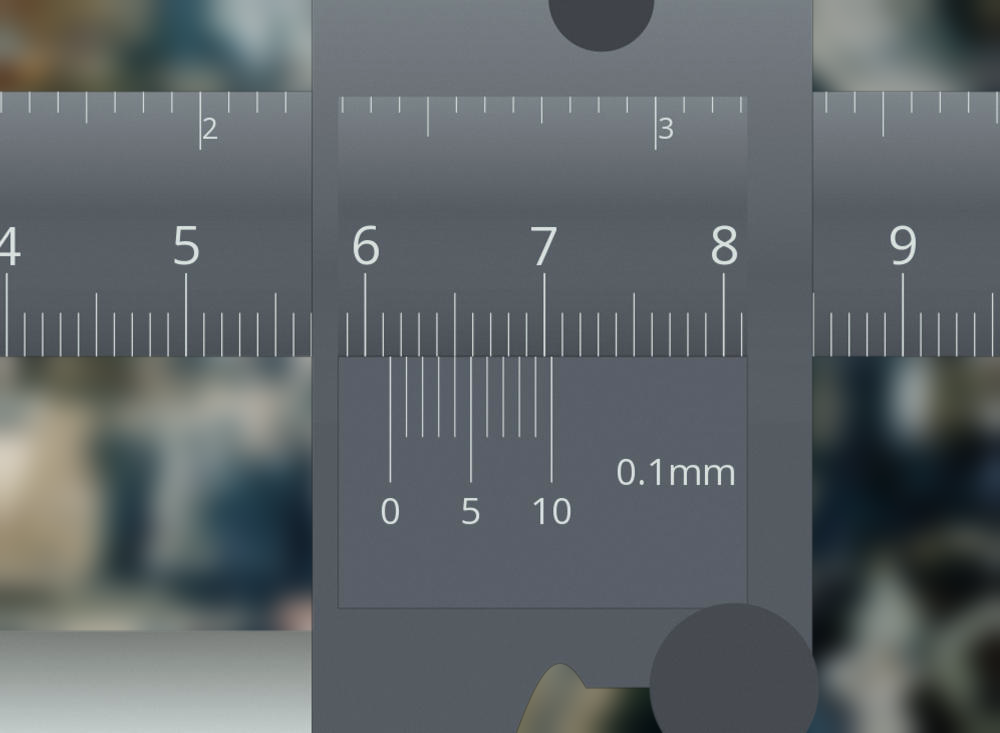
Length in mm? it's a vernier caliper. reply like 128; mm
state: 61.4; mm
